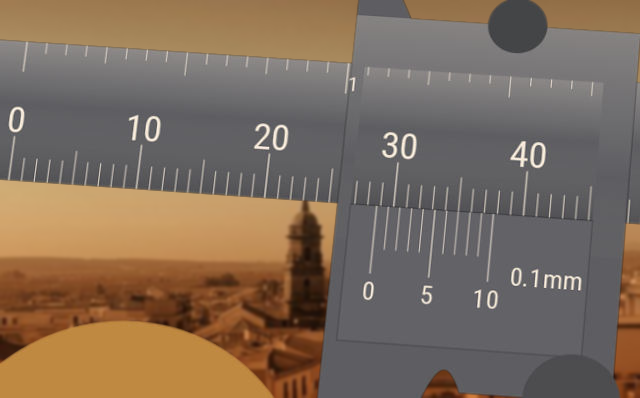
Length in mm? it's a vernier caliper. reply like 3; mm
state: 28.7; mm
